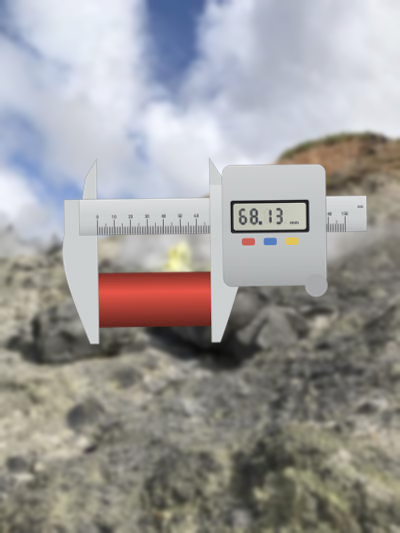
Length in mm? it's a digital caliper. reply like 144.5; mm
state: 68.13; mm
